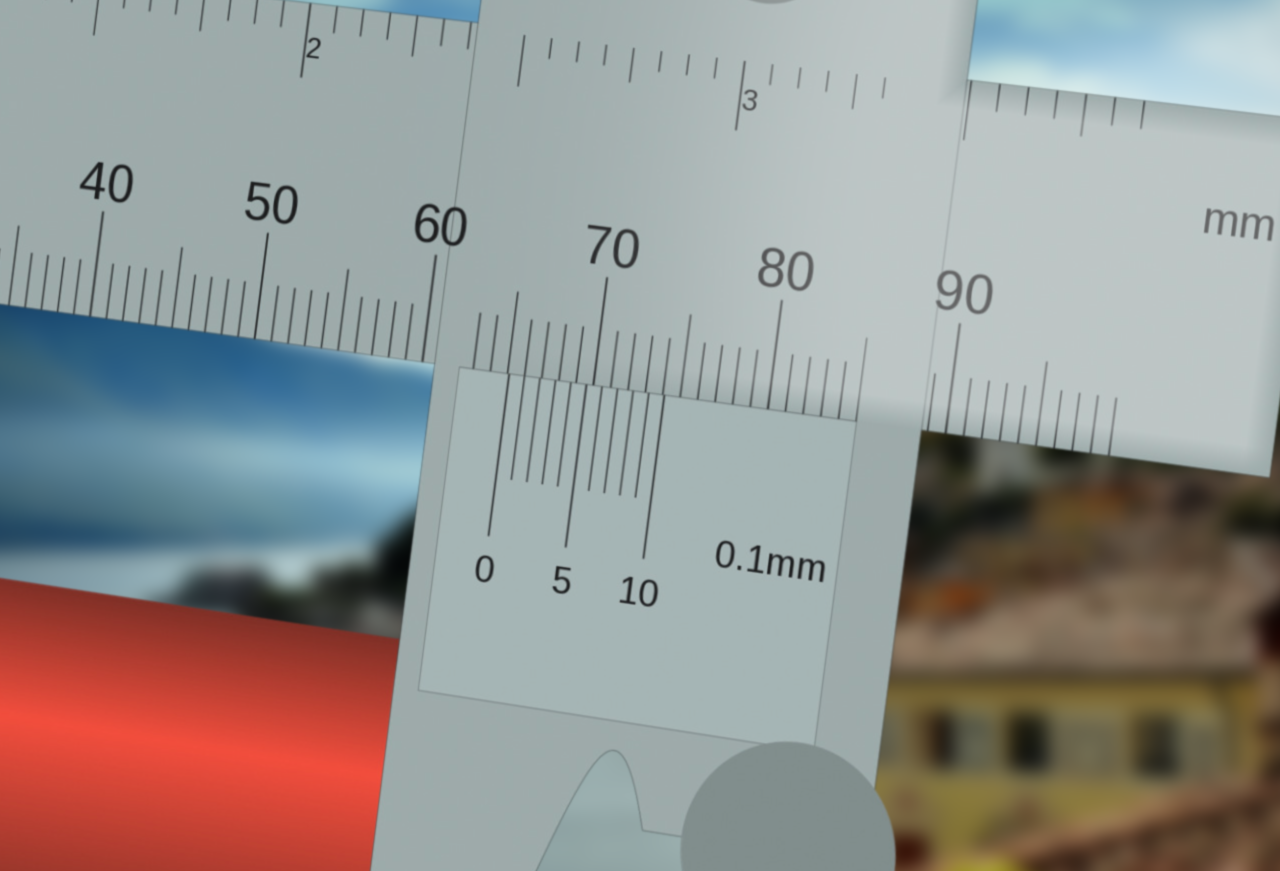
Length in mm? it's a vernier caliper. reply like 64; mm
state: 65.1; mm
